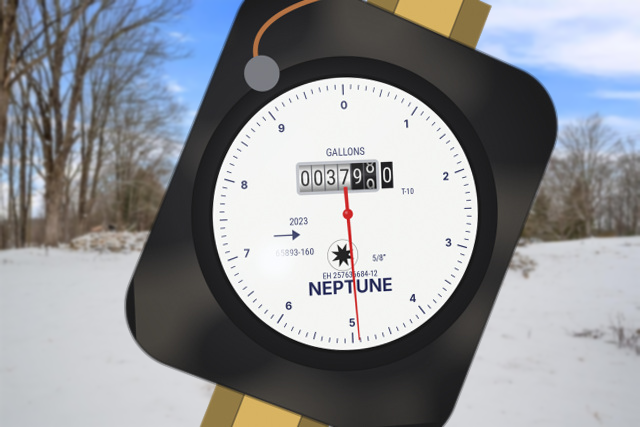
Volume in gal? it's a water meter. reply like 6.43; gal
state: 37984.9; gal
